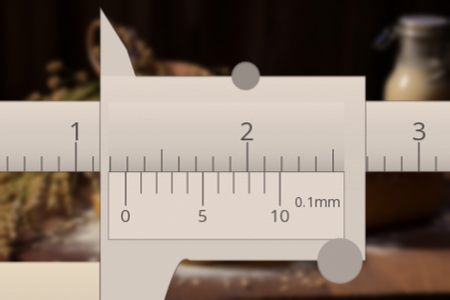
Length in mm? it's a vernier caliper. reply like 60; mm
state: 12.9; mm
